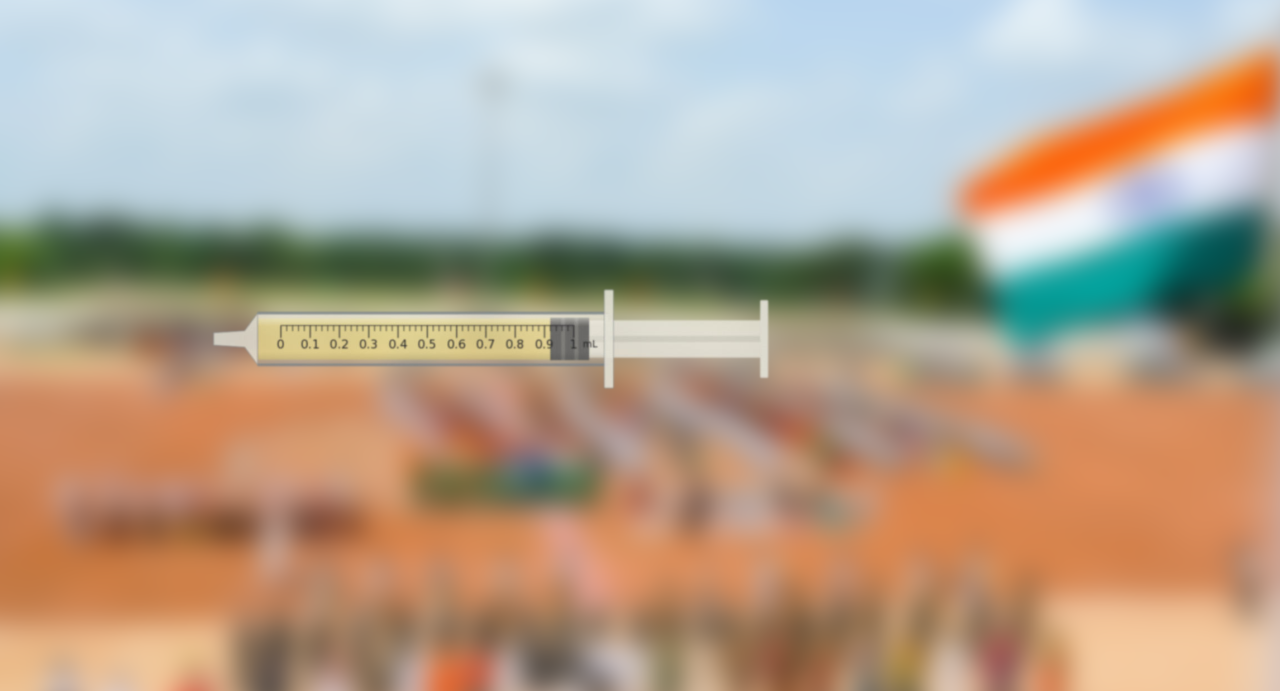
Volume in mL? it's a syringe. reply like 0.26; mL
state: 0.92; mL
